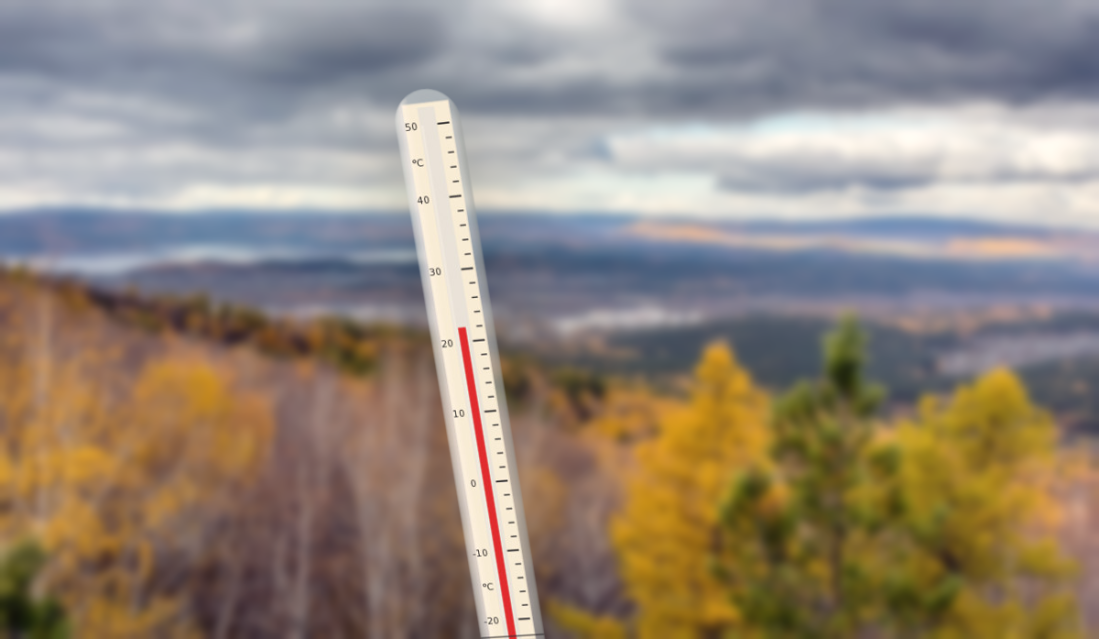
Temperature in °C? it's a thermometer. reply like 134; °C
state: 22; °C
